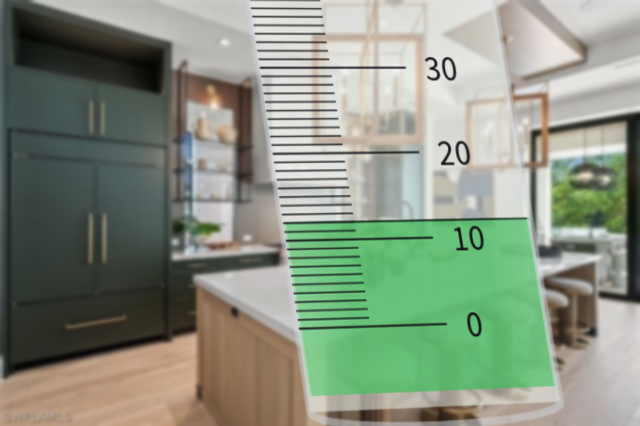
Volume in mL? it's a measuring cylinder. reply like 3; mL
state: 12; mL
